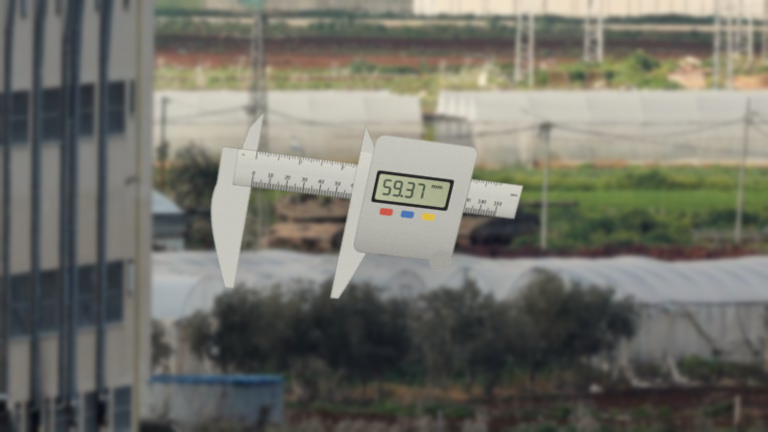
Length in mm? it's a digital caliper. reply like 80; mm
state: 59.37; mm
